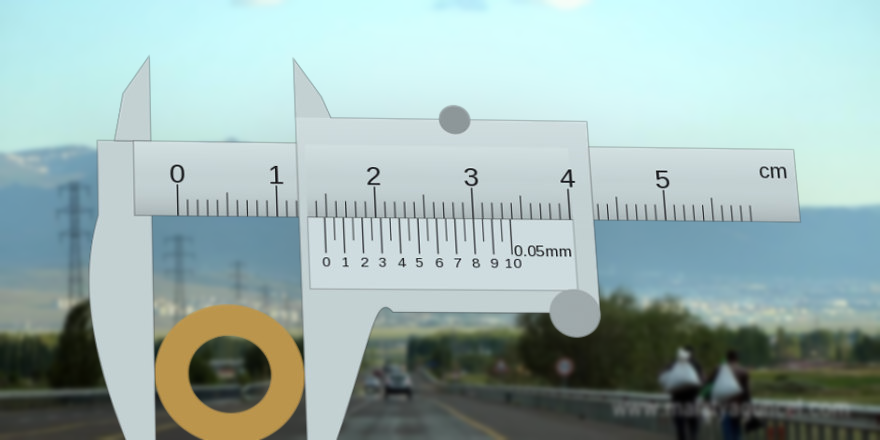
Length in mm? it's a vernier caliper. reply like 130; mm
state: 14.8; mm
